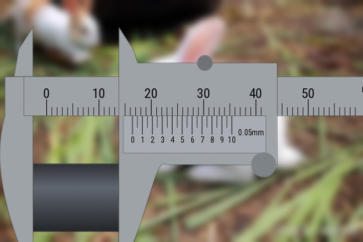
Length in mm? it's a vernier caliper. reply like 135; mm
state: 16.4; mm
